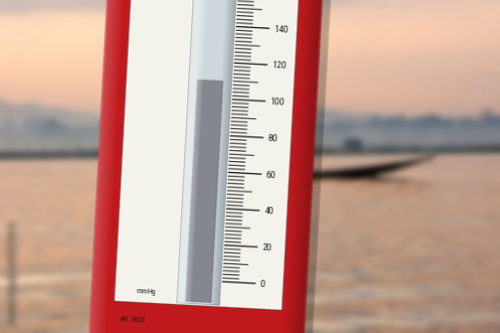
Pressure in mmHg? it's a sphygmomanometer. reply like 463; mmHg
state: 110; mmHg
